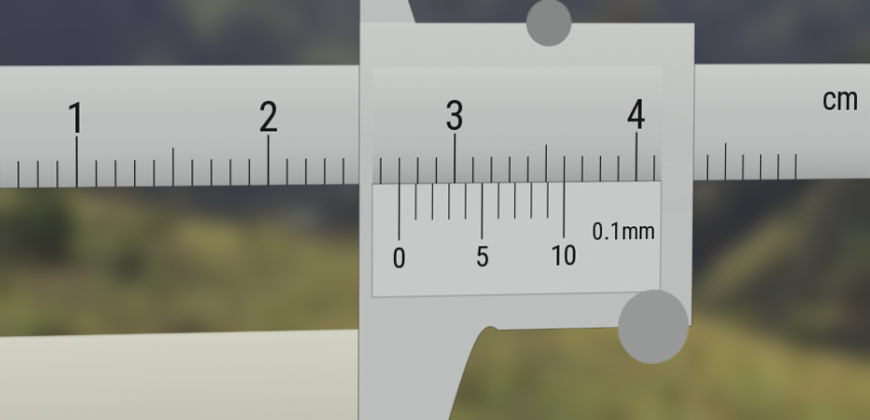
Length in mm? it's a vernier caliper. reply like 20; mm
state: 27.0; mm
